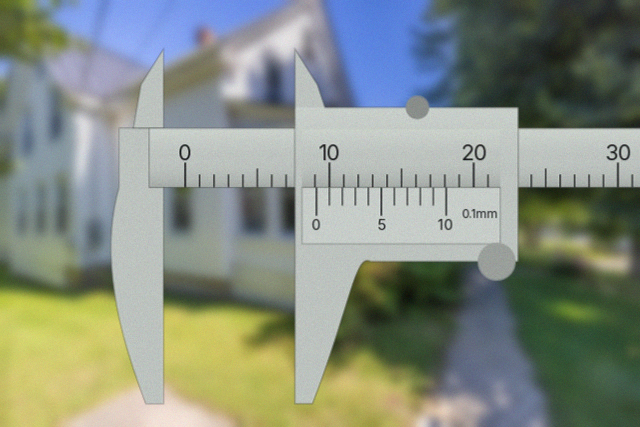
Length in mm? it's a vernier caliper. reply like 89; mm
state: 9.1; mm
